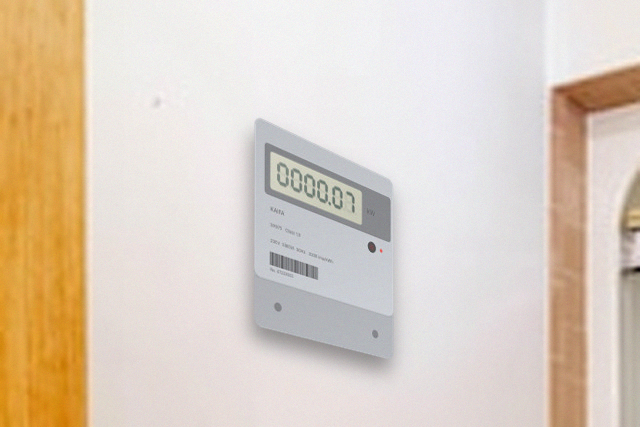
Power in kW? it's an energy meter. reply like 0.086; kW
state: 0.07; kW
